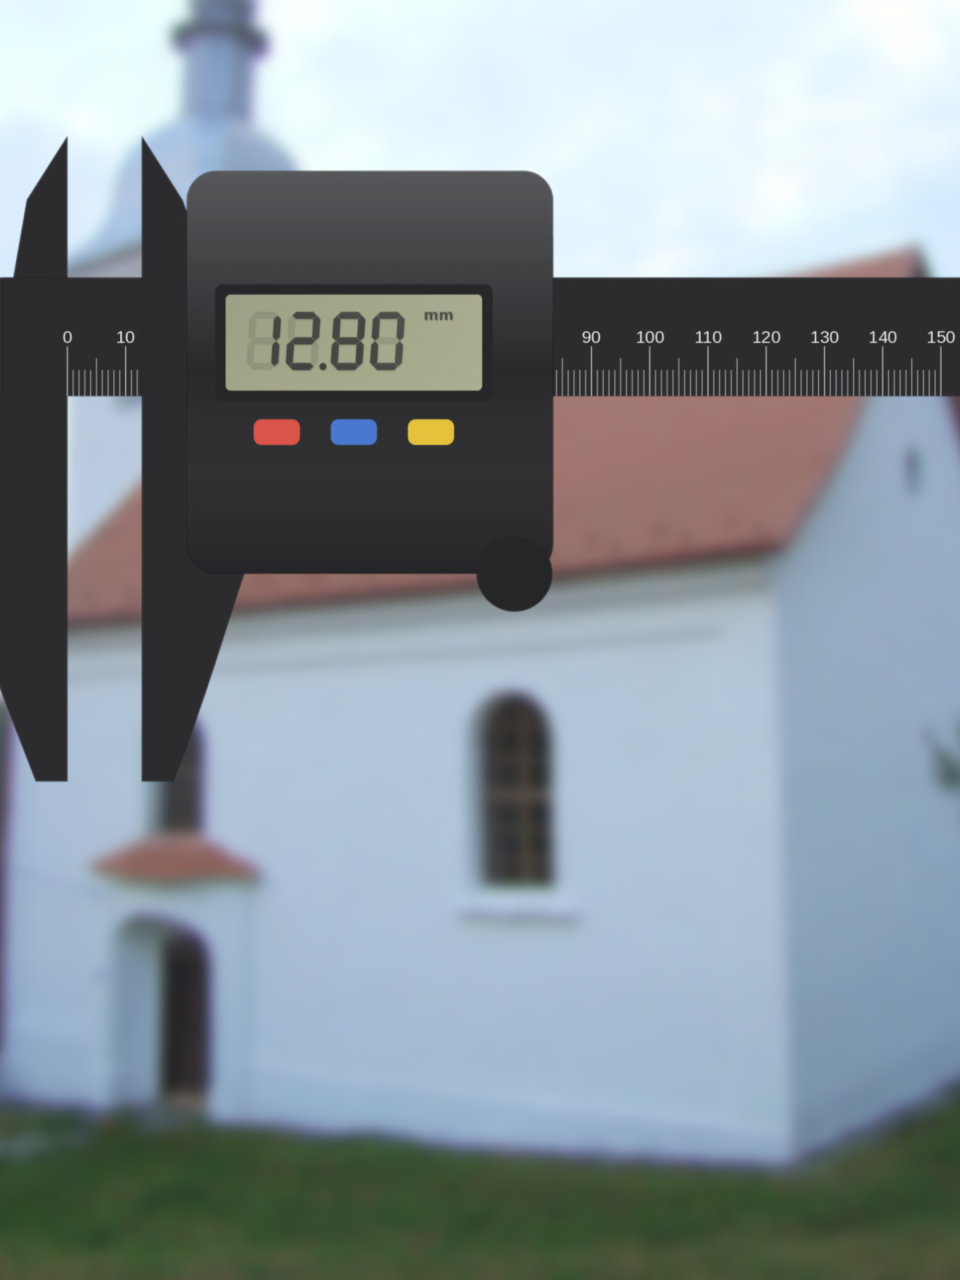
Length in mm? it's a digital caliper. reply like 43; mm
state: 12.80; mm
